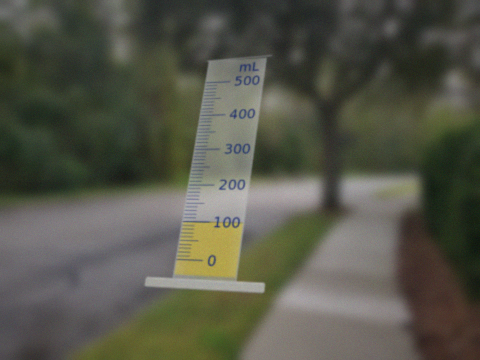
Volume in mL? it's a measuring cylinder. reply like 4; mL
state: 100; mL
